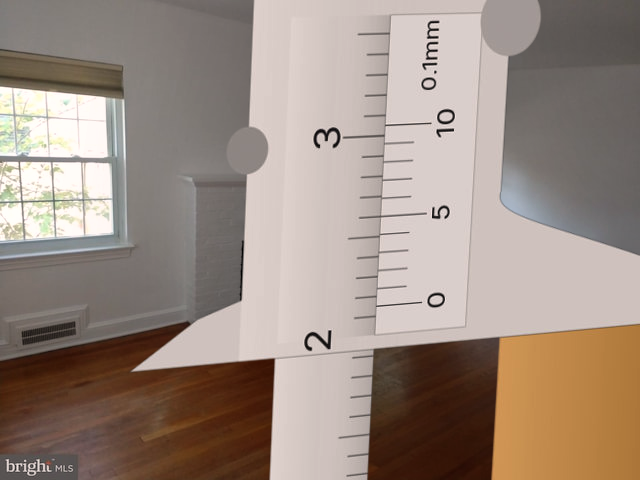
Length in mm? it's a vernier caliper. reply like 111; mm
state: 21.5; mm
